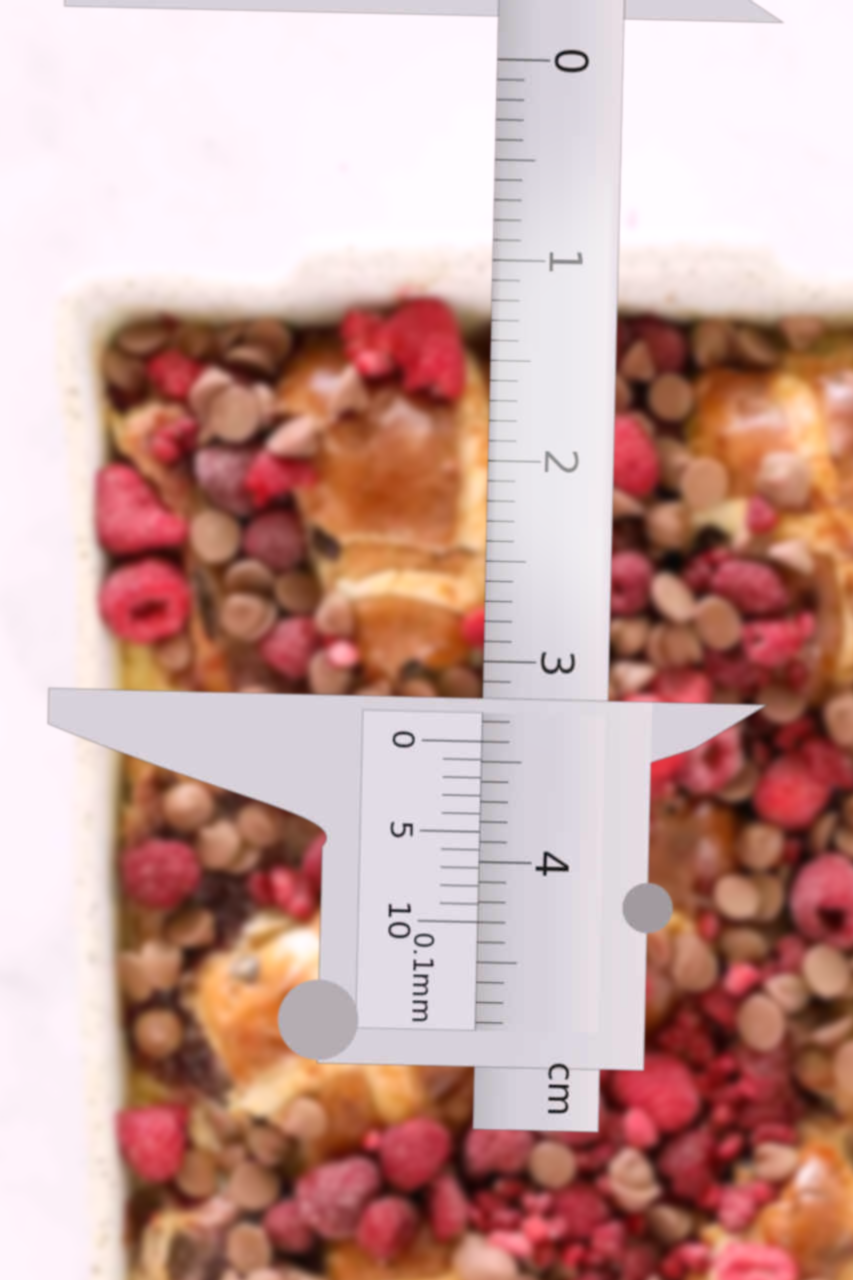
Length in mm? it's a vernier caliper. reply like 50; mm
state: 34.0; mm
